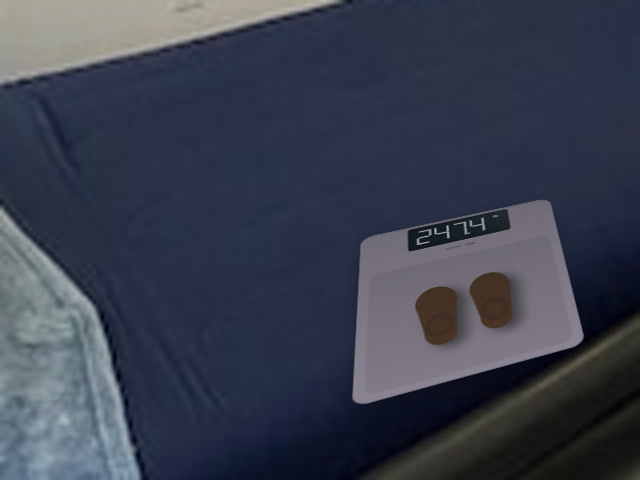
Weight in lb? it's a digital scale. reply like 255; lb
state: 247.4; lb
